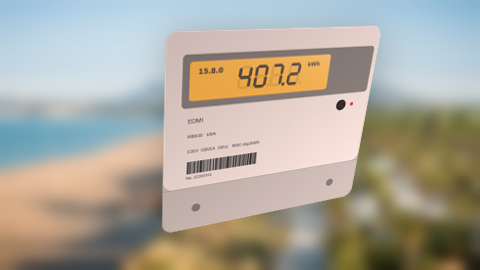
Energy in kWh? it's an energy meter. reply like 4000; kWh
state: 407.2; kWh
